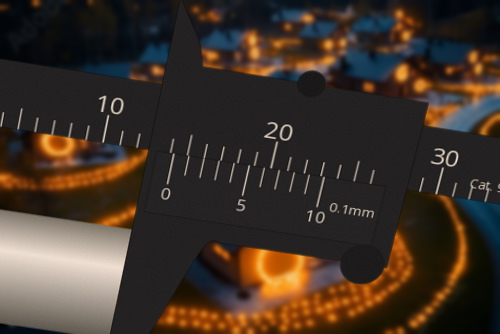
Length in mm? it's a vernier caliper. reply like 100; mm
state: 14.2; mm
